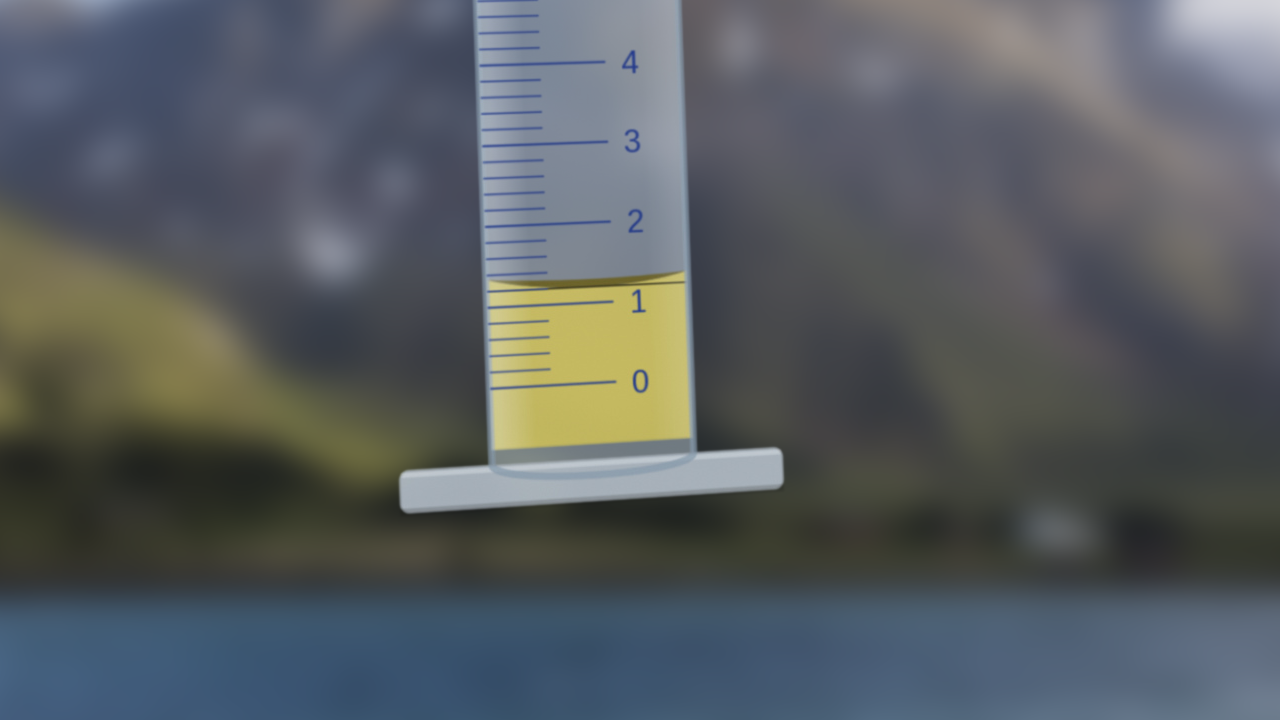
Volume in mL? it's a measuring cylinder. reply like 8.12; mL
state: 1.2; mL
